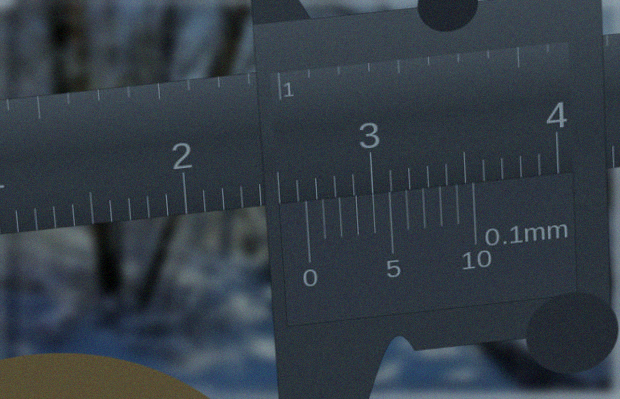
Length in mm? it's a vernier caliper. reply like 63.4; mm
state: 26.4; mm
